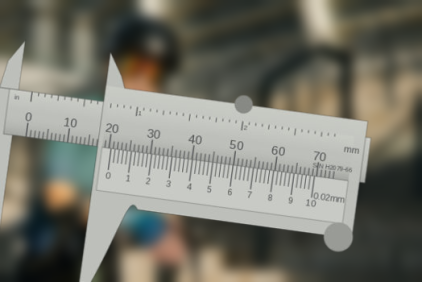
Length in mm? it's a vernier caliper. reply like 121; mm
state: 20.5; mm
